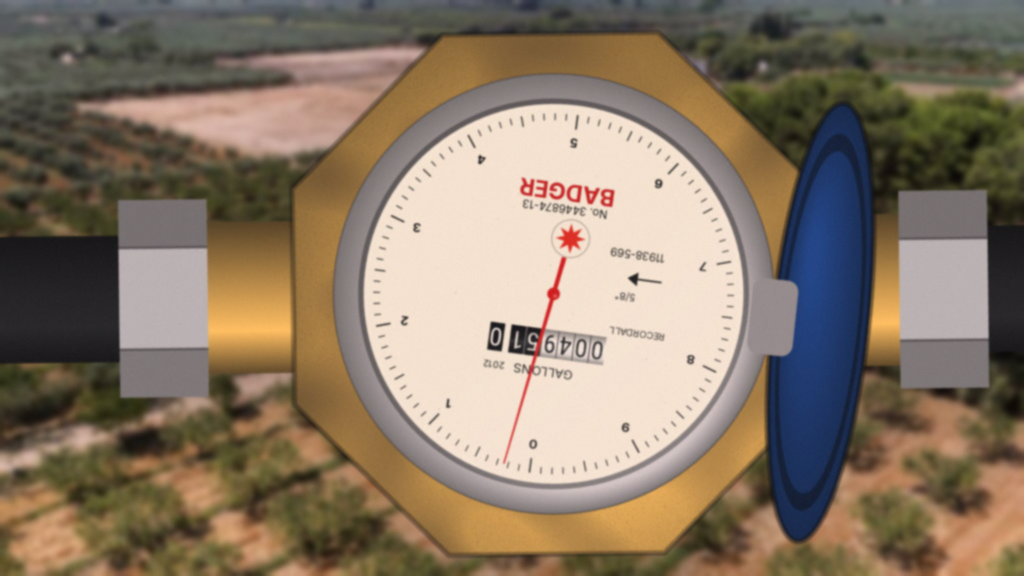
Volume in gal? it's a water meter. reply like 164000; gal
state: 49510.2; gal
